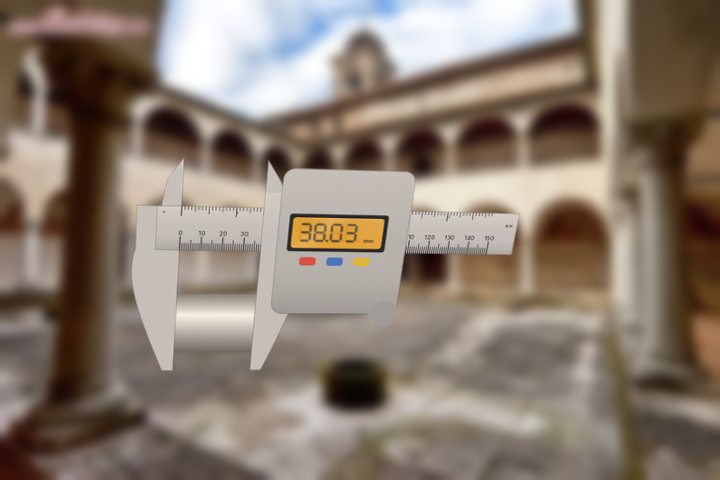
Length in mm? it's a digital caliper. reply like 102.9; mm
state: 38.03; mm
